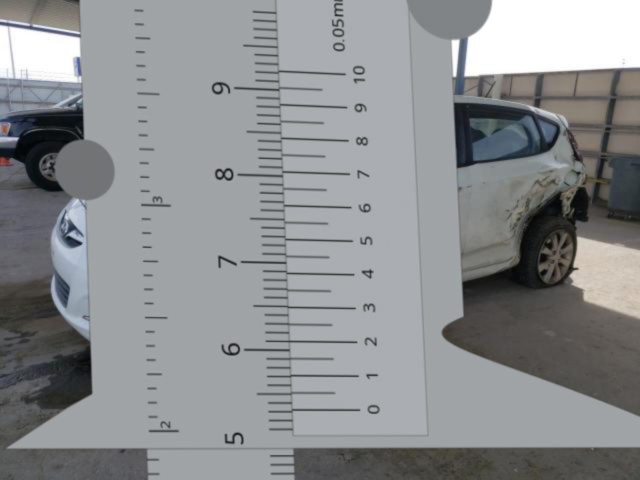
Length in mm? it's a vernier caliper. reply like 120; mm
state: 53.2; mm
